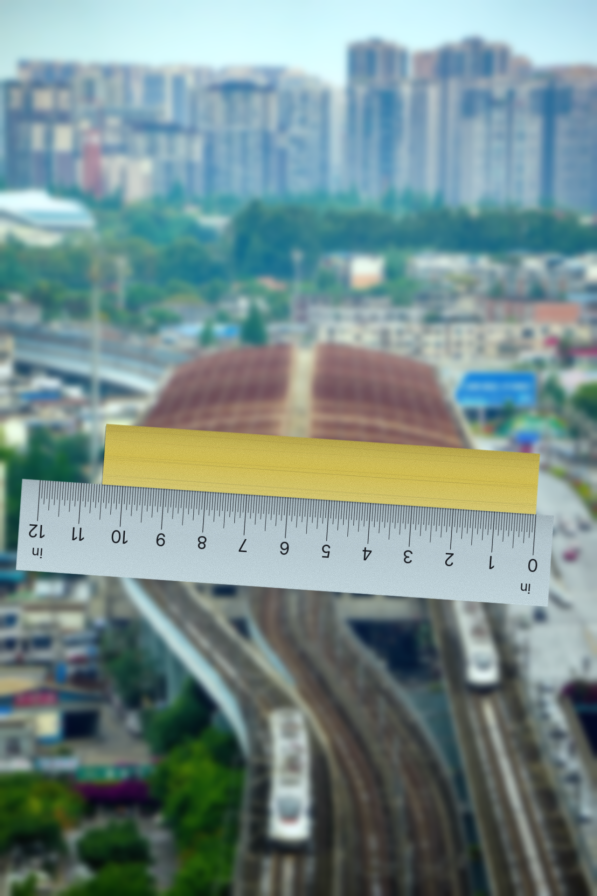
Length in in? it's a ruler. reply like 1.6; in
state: 10.5; in
